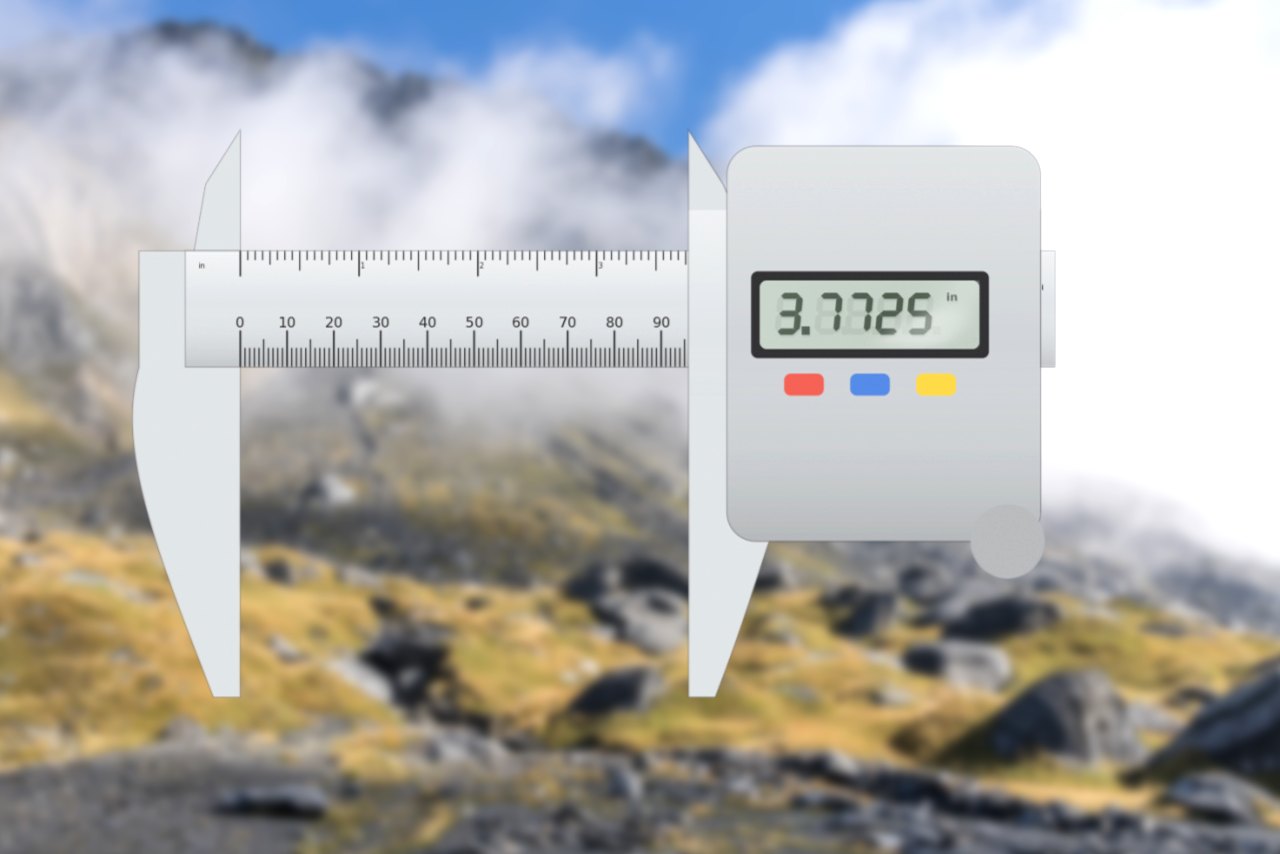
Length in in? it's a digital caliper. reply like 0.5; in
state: 3.7725; in
